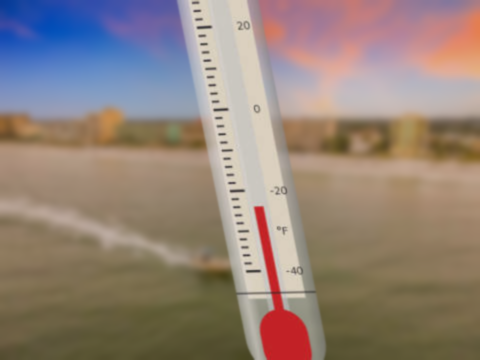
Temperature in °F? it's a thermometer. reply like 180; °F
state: -24; °F
